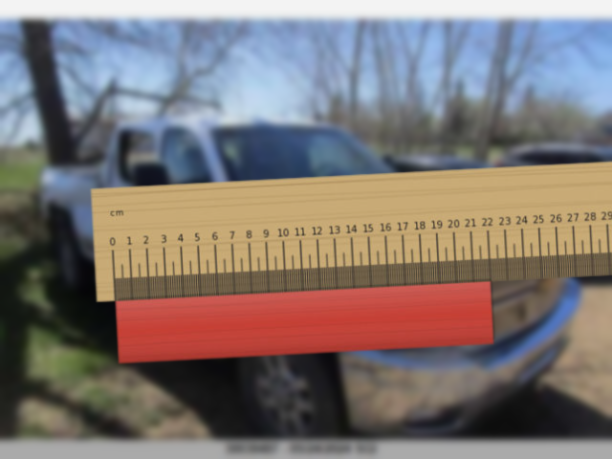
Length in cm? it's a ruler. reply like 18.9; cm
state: 22; cm
